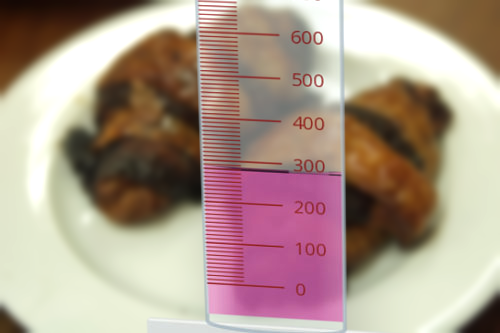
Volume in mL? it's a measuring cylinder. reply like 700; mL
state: 280; mL
